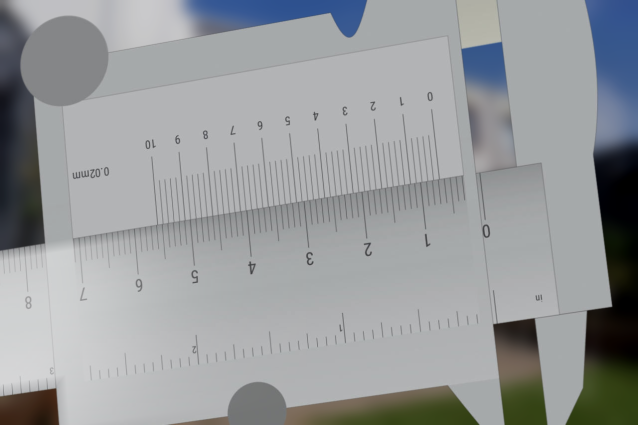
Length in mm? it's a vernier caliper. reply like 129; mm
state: 6.8; mm
